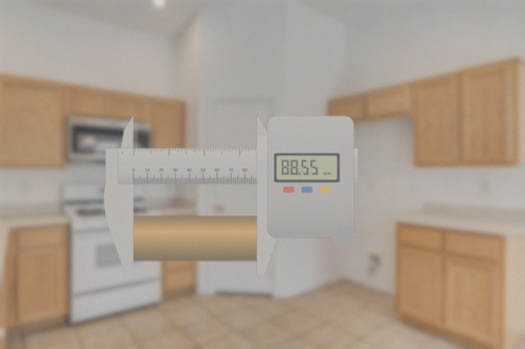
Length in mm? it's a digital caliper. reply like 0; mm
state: 88.55; mm
